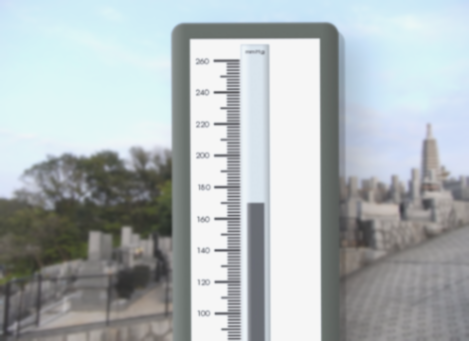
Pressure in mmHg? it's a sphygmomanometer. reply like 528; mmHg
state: 170; mmHg
